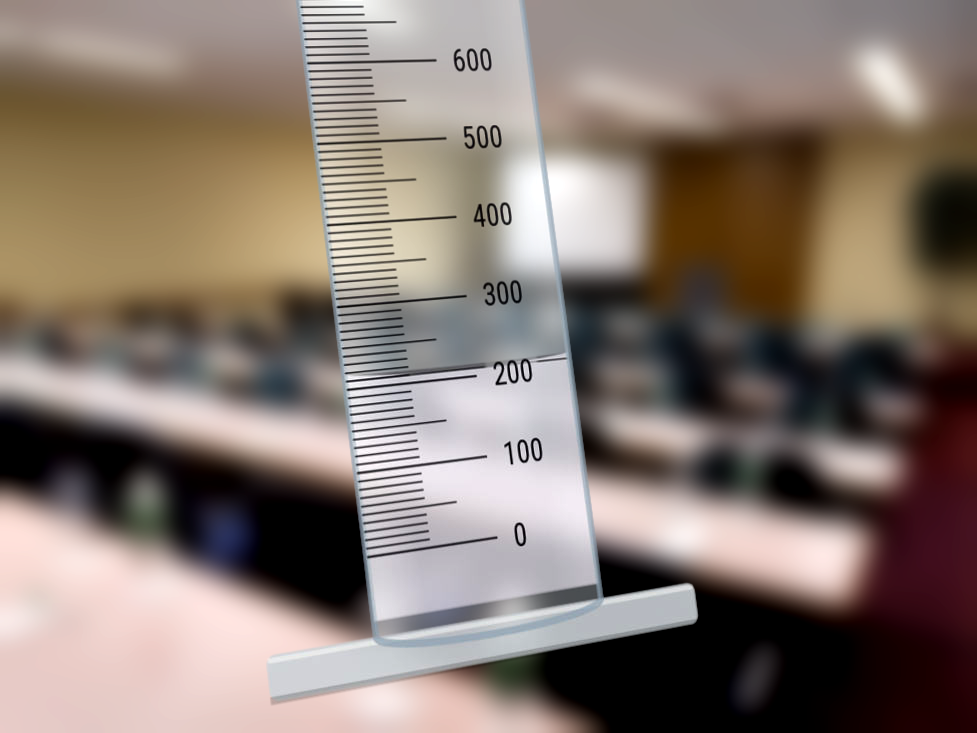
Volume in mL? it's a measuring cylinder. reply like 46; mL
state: 210; mL
